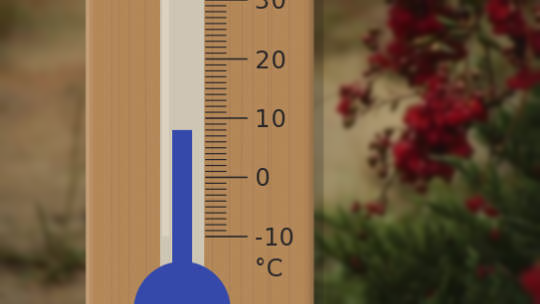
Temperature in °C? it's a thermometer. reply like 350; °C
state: 8; °C
